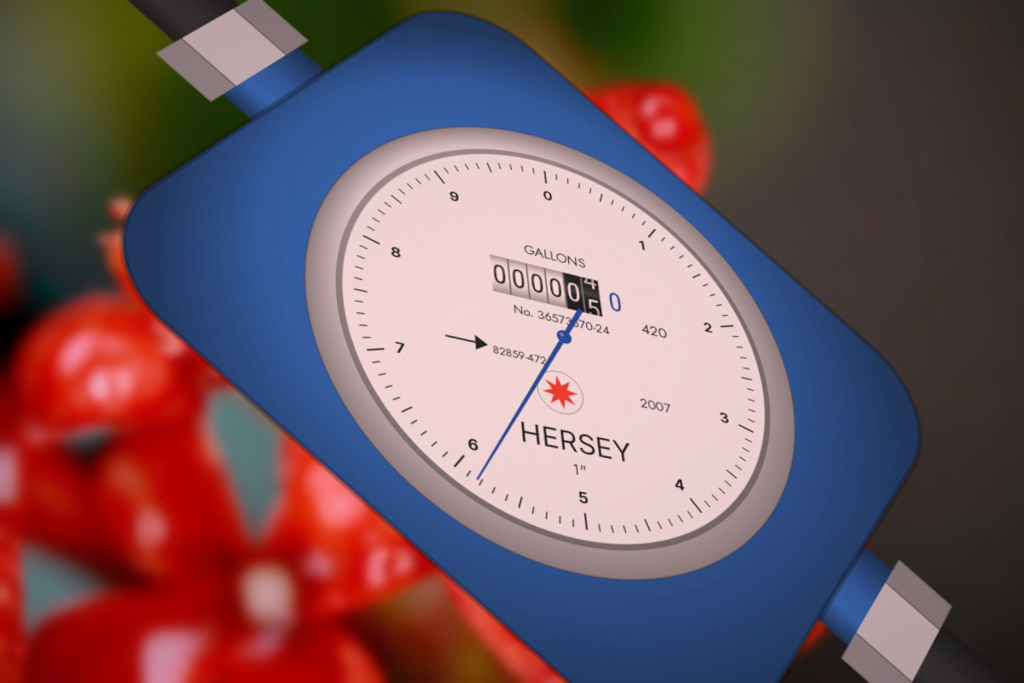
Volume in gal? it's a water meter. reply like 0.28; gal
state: 45.8; gal
